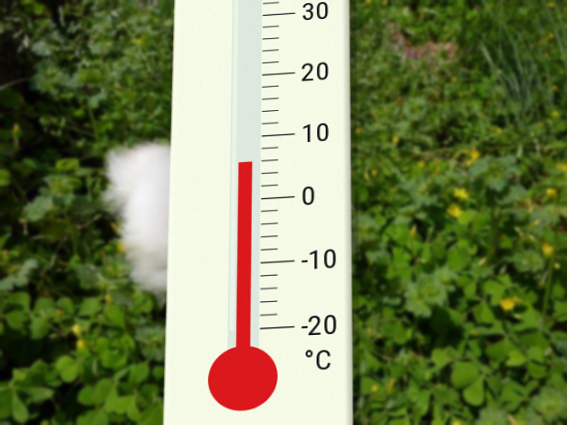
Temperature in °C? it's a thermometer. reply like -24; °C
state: 6; °C
